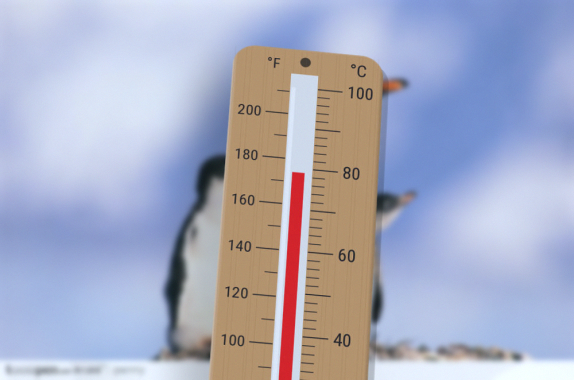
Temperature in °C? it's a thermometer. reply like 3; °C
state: 79; °C
